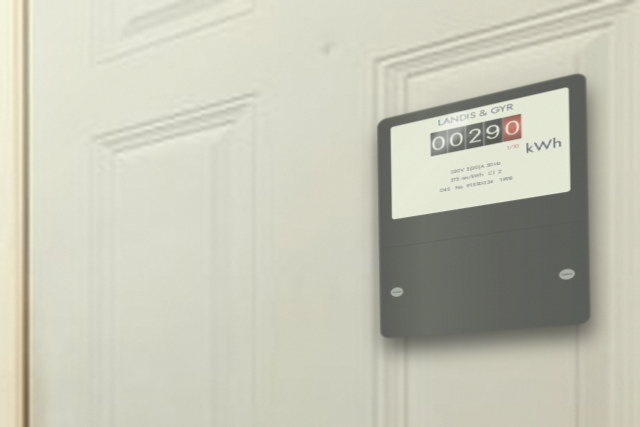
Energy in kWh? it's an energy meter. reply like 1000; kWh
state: 29.0; kWh
